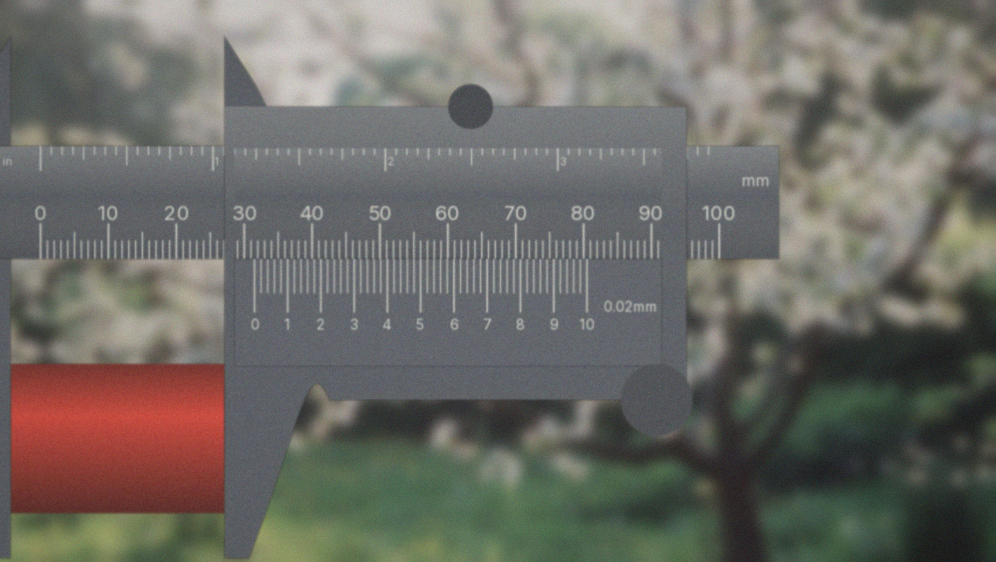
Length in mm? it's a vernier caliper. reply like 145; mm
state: 31.5; mm
